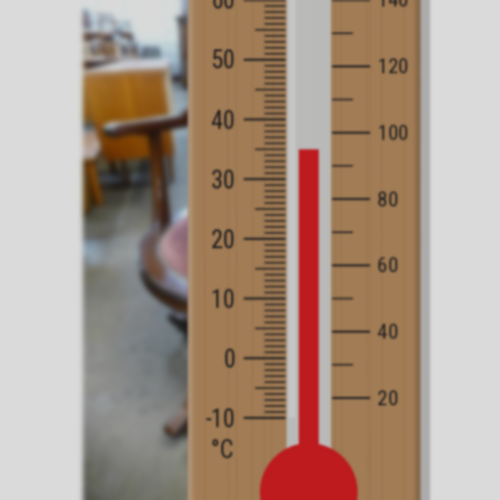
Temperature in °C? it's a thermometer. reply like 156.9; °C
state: 35; °C
